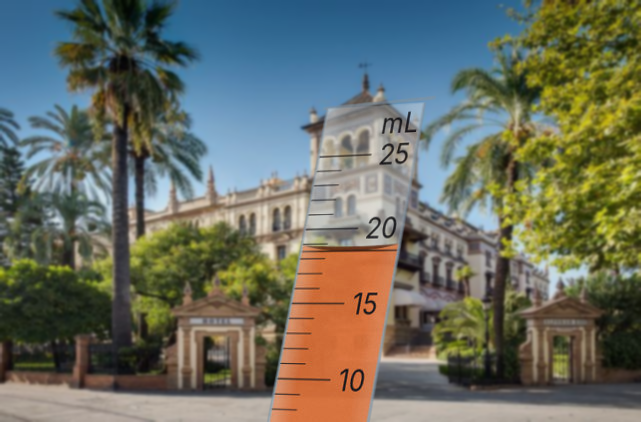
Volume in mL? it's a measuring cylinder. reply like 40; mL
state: 18.5; mL
